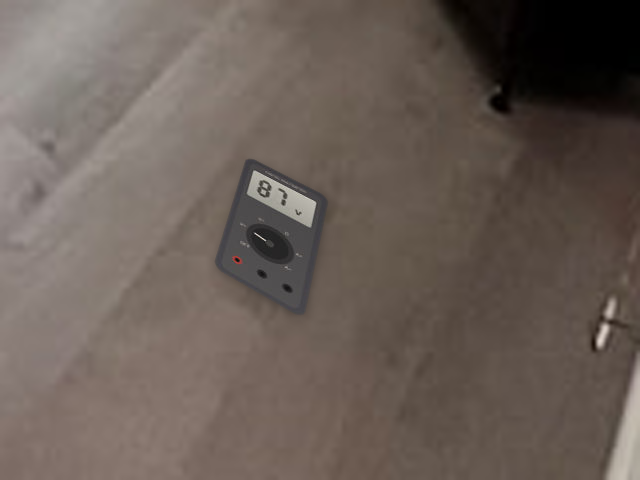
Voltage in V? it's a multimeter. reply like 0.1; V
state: 87; V
